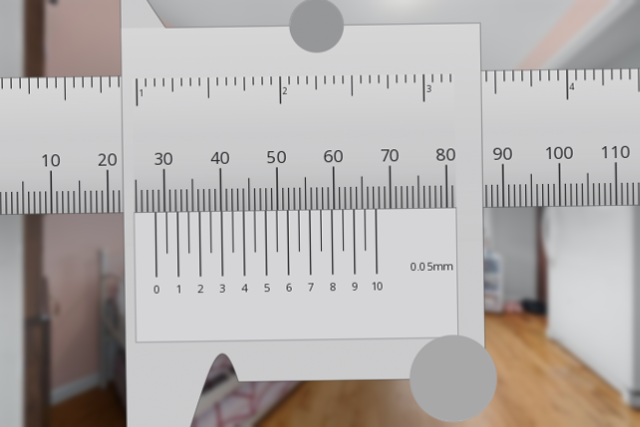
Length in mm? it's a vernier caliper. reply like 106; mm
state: 28.4; mm
